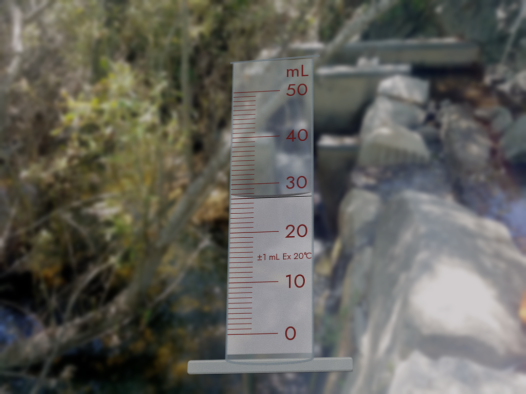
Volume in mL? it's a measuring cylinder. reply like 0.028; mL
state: 27; mL
